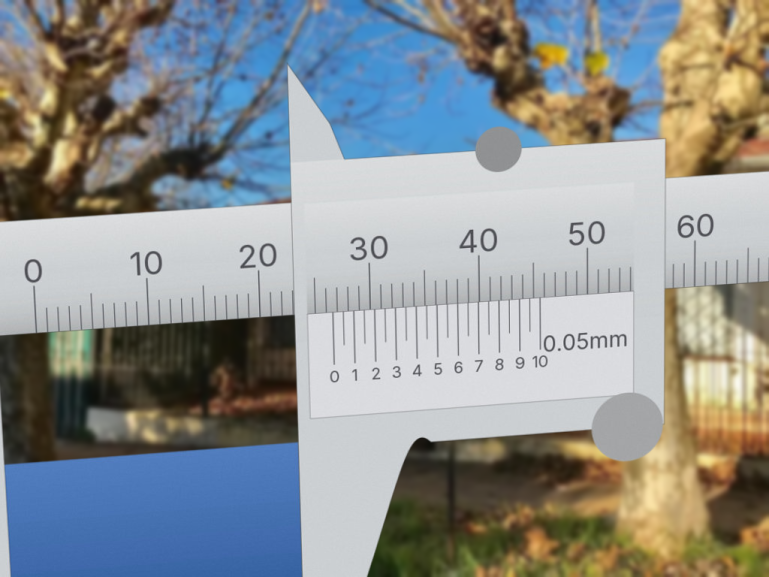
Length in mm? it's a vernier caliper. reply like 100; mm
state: 26.6; mm
